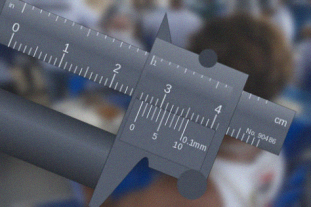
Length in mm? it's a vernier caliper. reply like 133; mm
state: 26.6; mm
